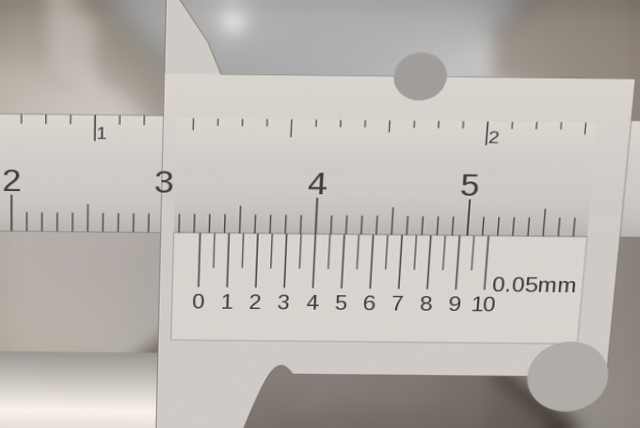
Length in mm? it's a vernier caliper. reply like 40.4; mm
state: 32.4; mm
